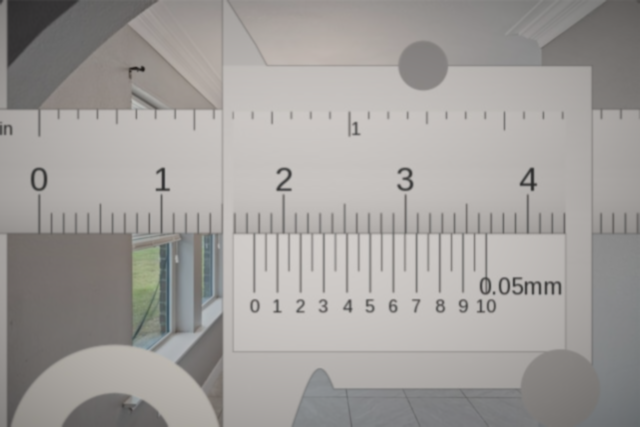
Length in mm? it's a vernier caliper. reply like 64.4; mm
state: 17.6; mm
